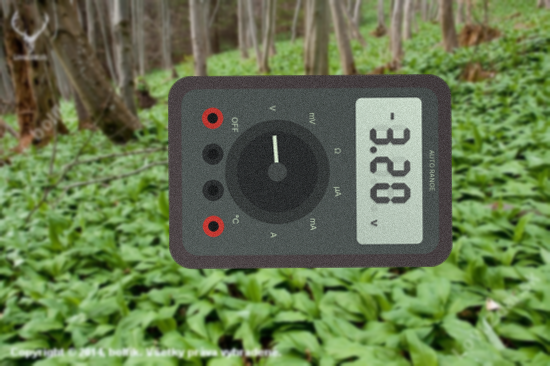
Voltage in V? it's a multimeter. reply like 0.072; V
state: -3.20; V
